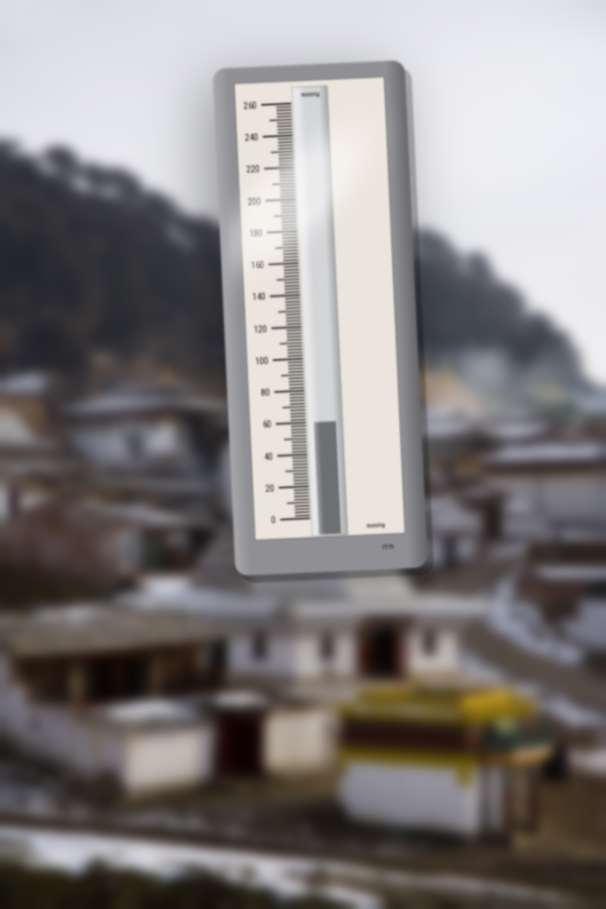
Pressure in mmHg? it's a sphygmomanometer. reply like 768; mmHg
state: 60; mmHg
